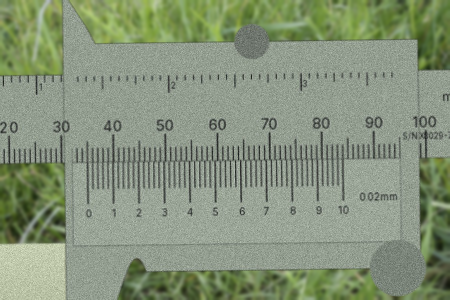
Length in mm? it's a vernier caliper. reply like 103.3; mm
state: 35.0; mm
